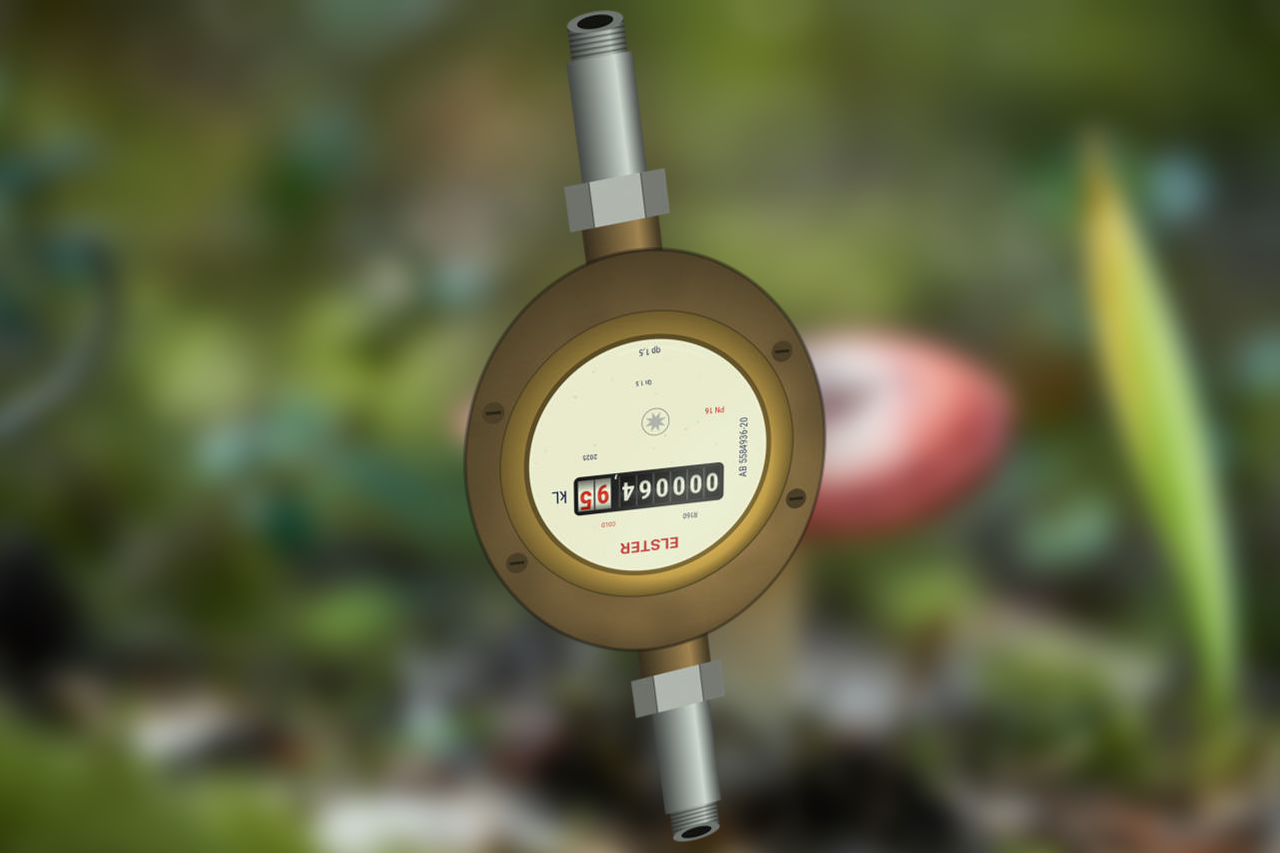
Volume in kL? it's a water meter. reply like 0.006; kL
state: 64.95; kL
